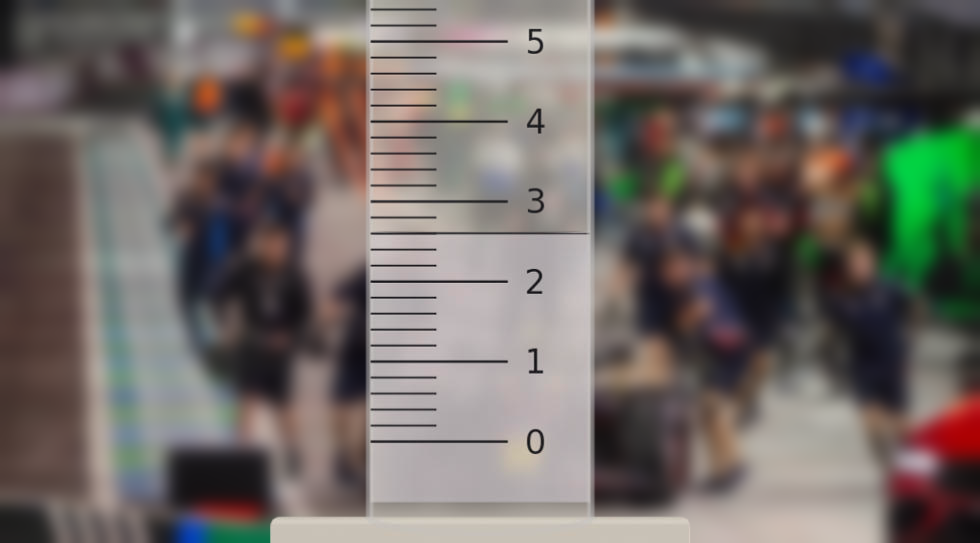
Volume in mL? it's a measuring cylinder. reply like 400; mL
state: 2.6; mL
